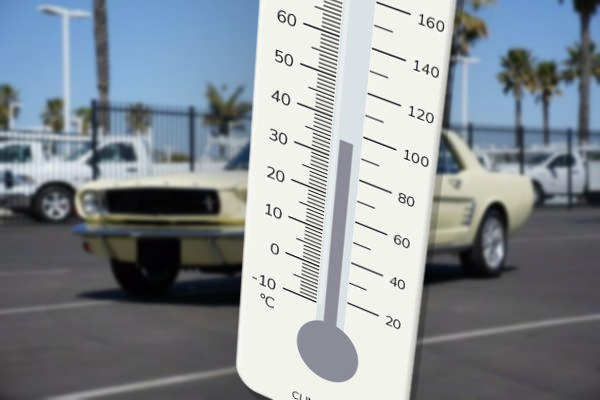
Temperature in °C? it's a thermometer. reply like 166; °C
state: 35; °C
